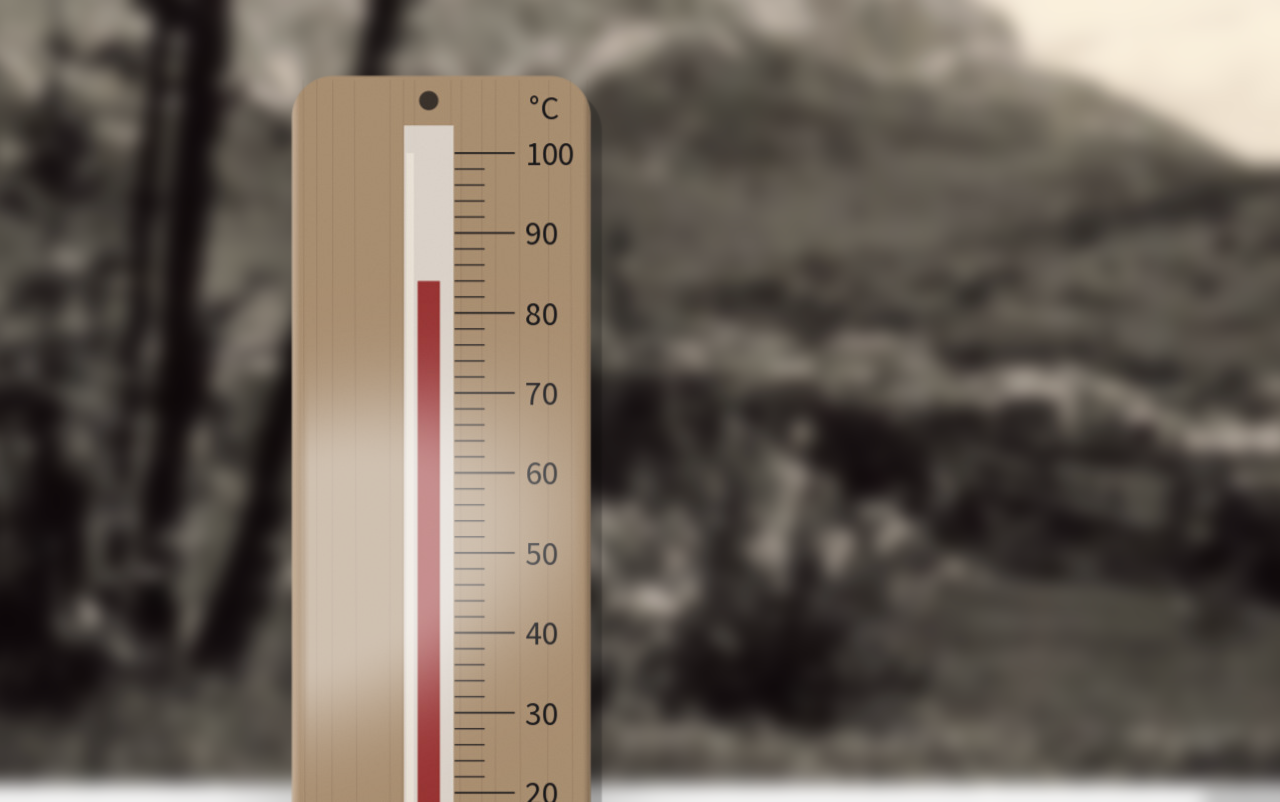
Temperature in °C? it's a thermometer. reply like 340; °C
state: 84; °C
